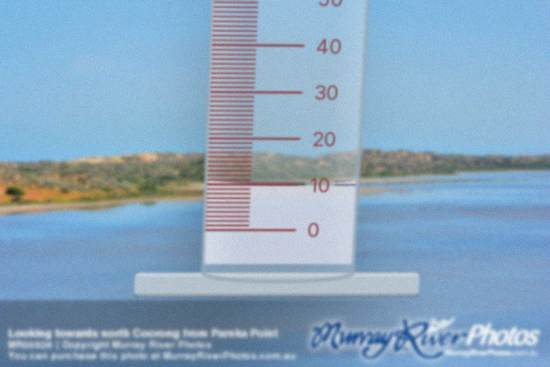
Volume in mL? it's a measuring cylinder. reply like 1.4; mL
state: 10; mL
